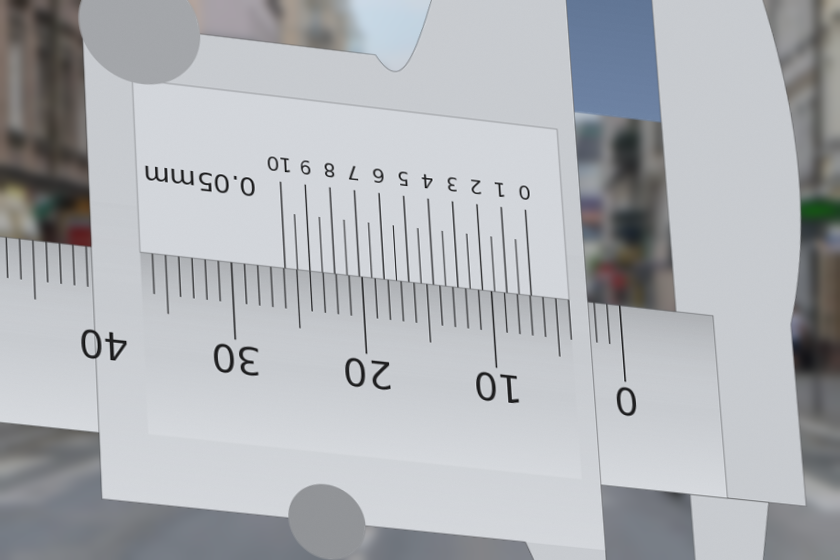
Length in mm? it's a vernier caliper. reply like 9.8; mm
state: 6.9; mm
